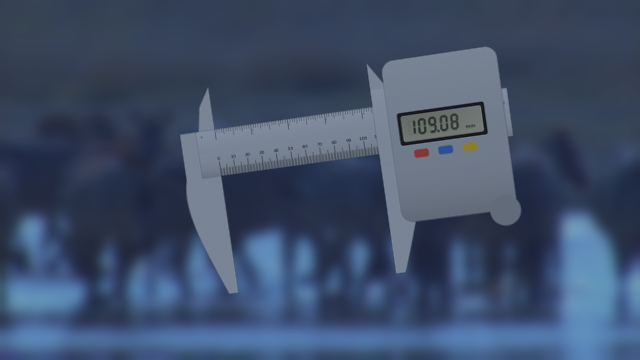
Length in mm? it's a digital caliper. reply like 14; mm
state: 109.08; mm
